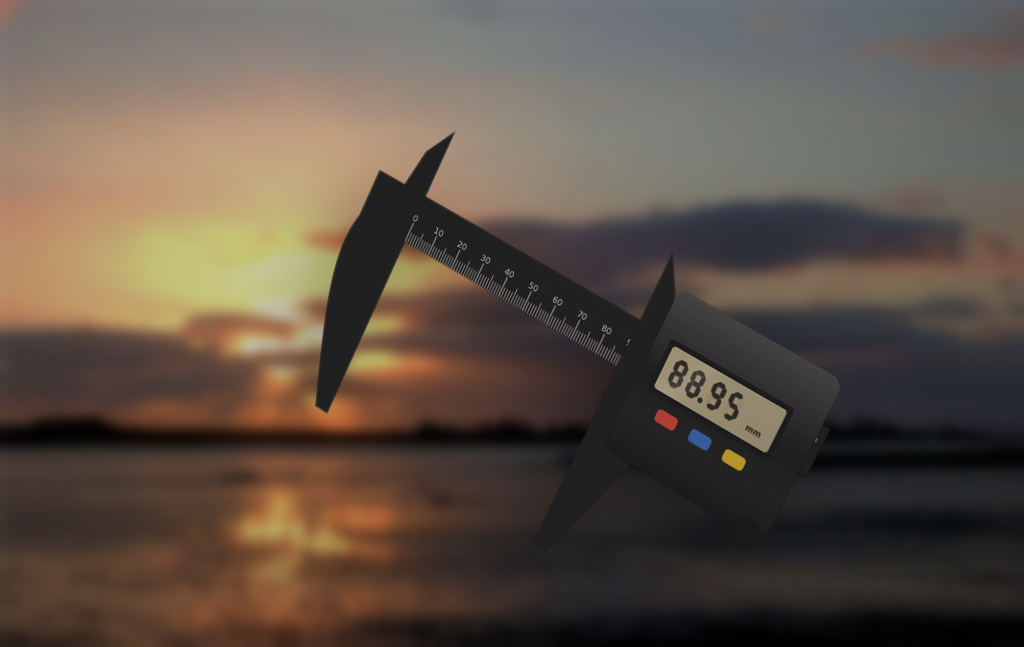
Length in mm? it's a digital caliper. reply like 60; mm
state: 88.95; mm
